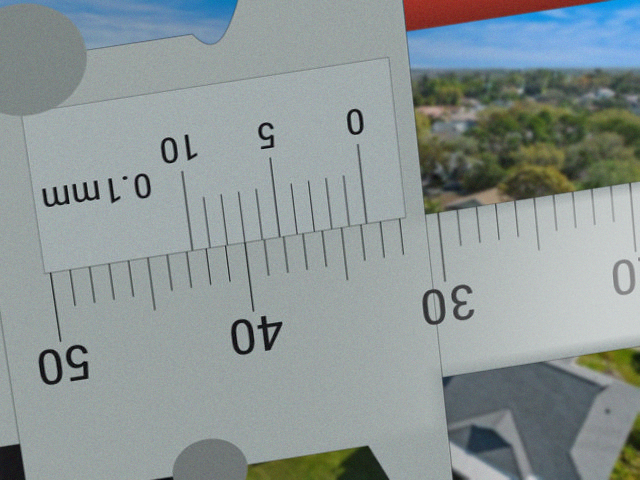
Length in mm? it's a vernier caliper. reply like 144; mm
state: 33.7; mm
